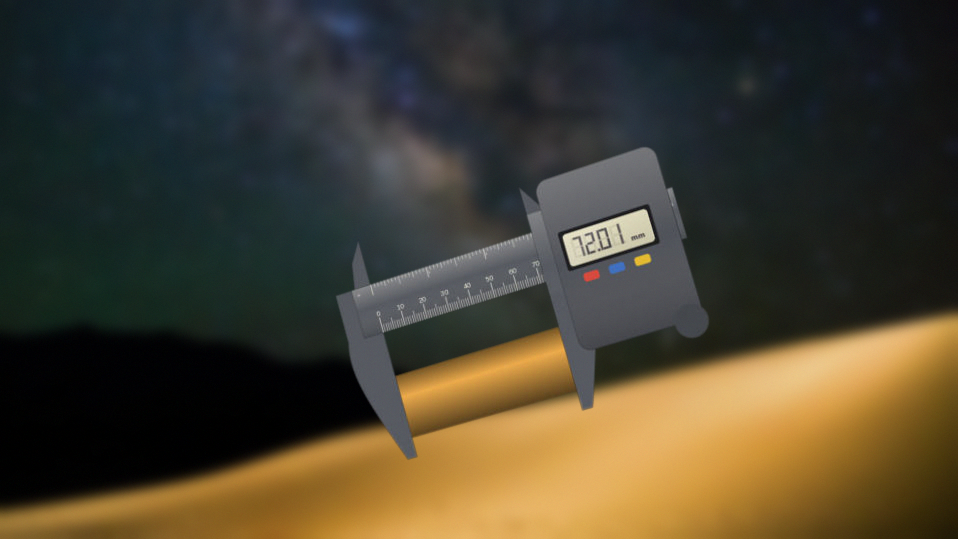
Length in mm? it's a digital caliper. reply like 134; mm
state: 72.01; mm
